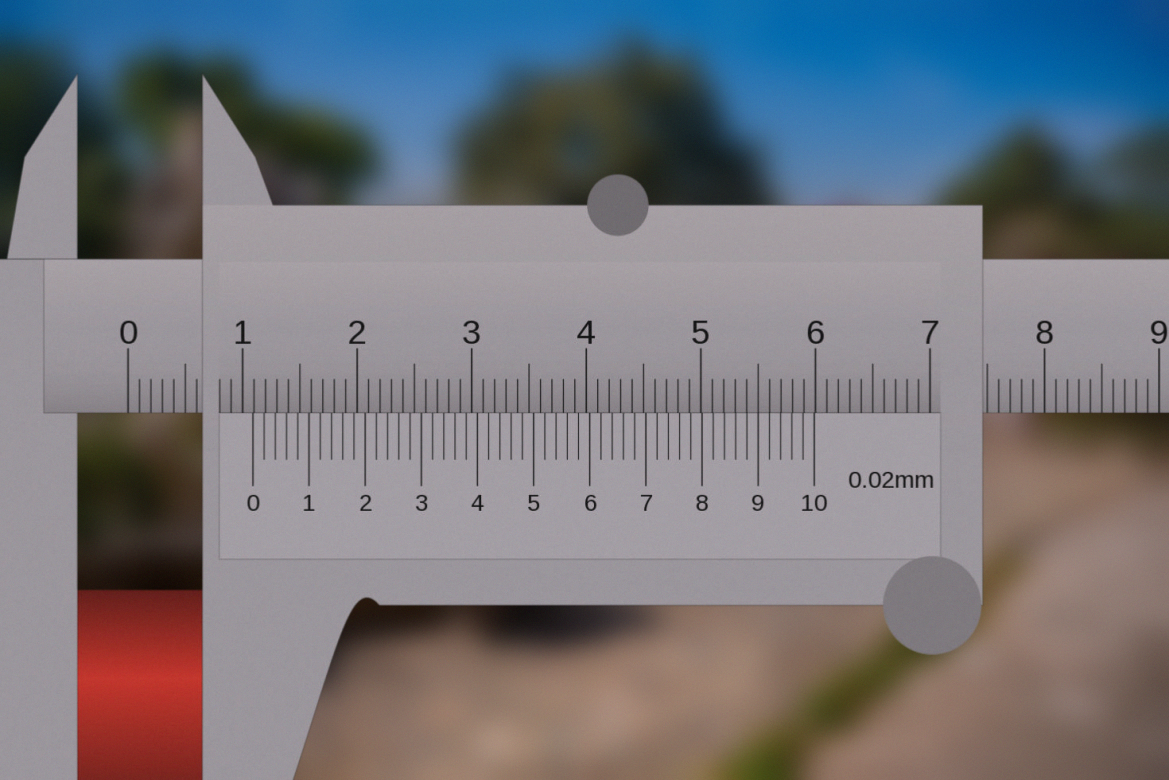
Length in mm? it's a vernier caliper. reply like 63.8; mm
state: 10.9; mm
